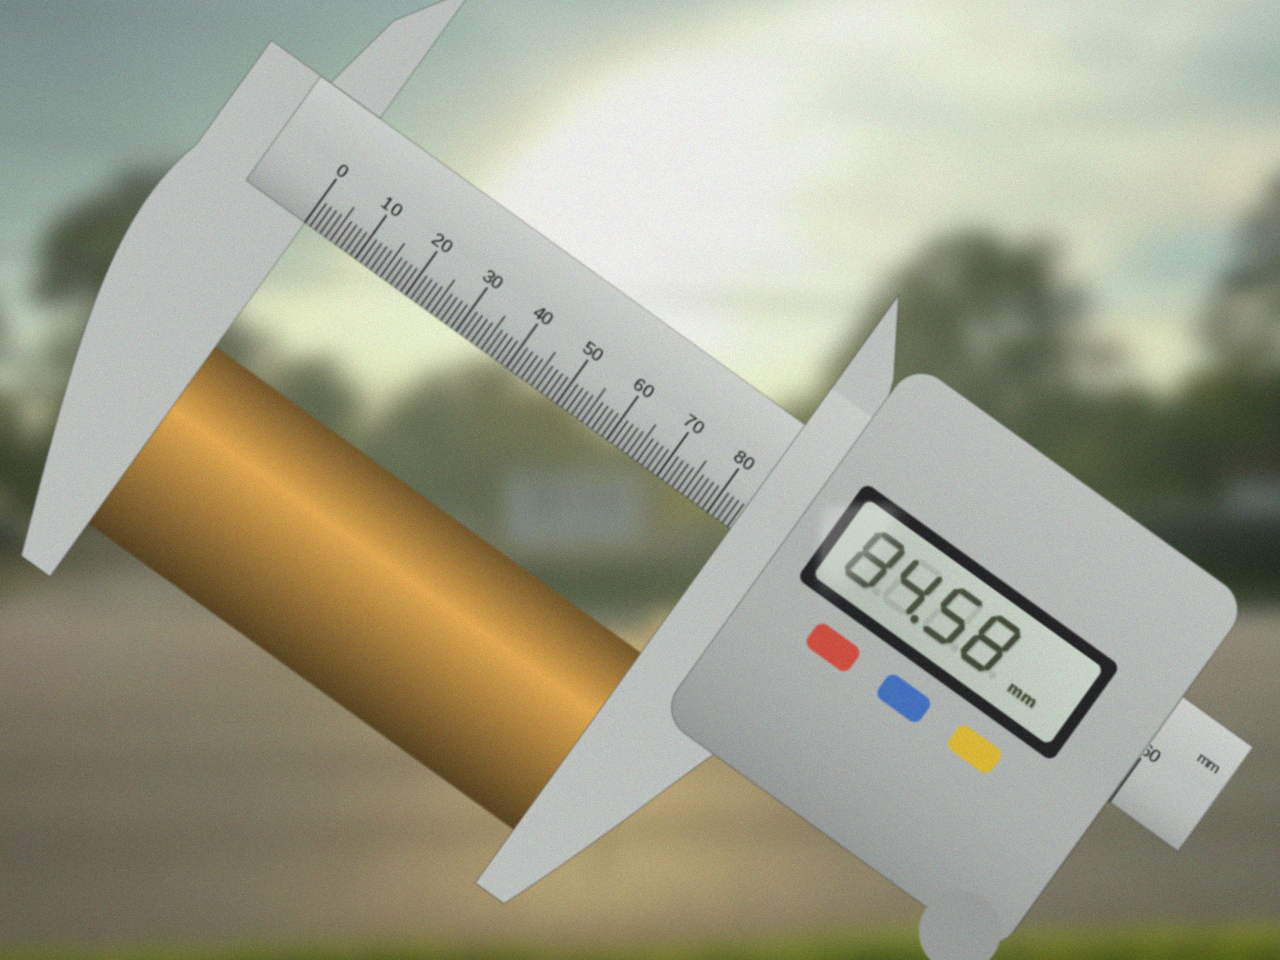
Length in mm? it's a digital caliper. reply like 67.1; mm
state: 84.58; mm
